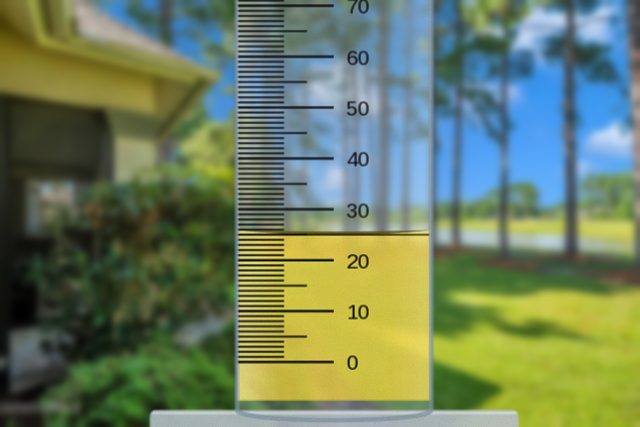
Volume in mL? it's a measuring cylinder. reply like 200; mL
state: 25; mL
